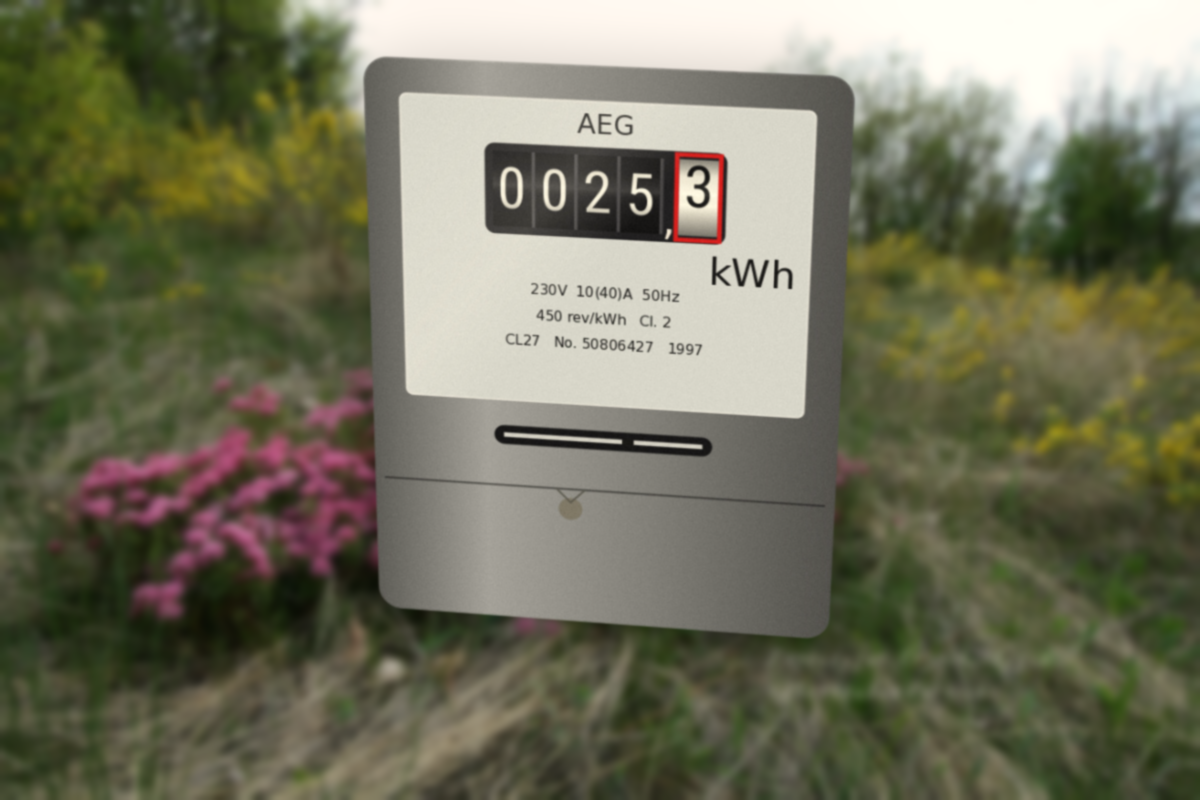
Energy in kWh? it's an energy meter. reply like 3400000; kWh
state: 25.3; kWh
